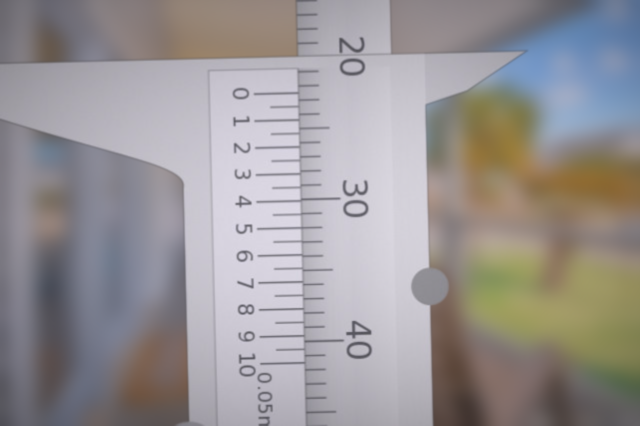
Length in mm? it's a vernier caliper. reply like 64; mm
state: 22.5; mm
